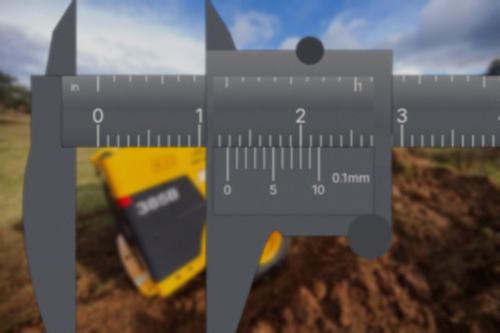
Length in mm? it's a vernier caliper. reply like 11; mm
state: 12.8; mm
